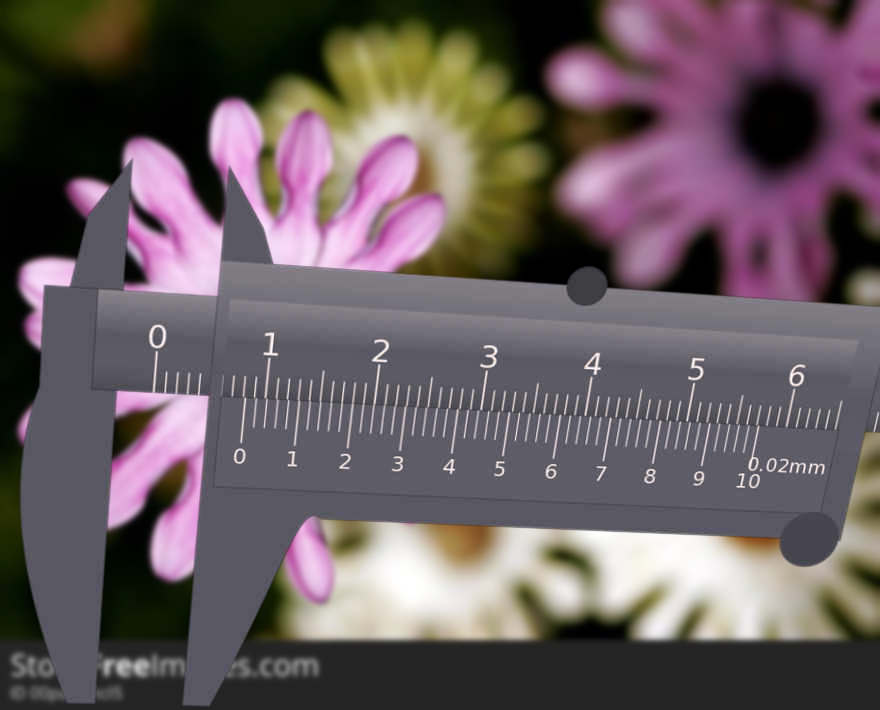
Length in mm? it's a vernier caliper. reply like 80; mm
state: 8.2; mm
